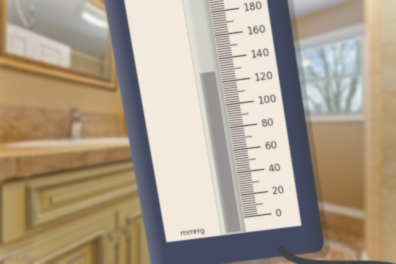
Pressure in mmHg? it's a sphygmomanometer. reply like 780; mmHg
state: 130; mmHg
